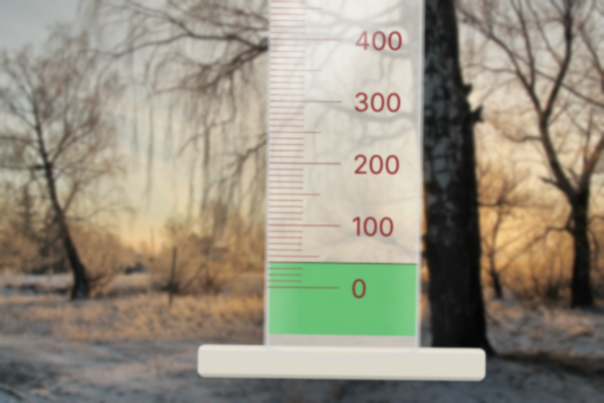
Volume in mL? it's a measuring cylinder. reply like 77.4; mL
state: 40; mL
